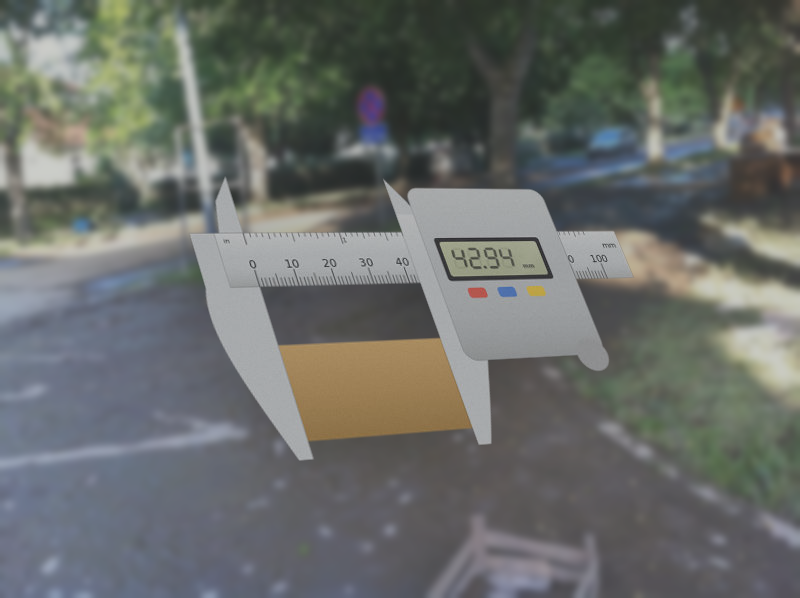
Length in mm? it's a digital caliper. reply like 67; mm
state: 42.94; mm
